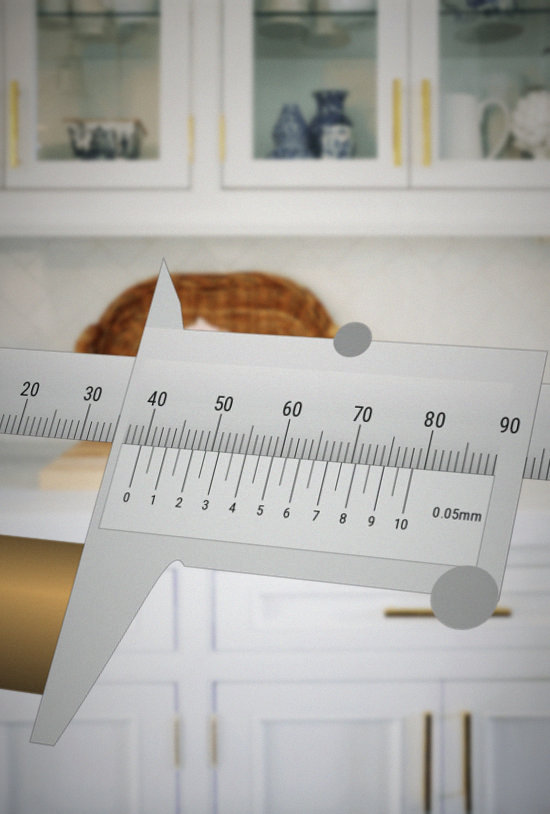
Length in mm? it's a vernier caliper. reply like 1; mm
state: 39.4; mm
